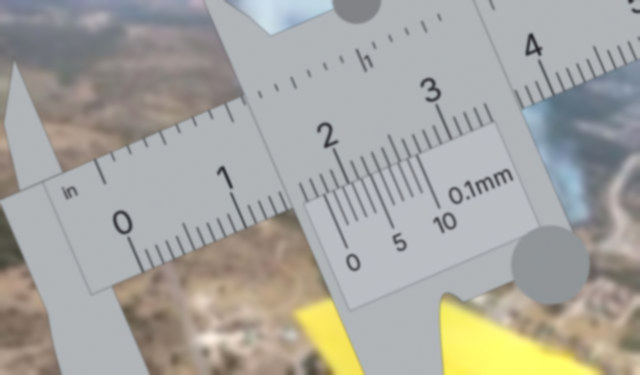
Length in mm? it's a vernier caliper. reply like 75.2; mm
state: 17.6; mm
